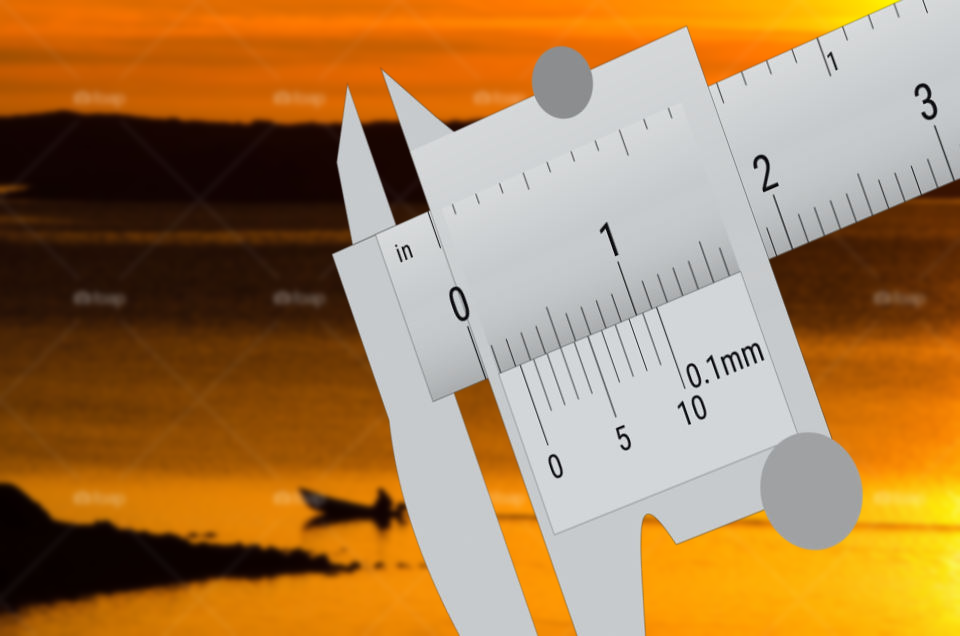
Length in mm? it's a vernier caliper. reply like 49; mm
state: 2.3; mm
